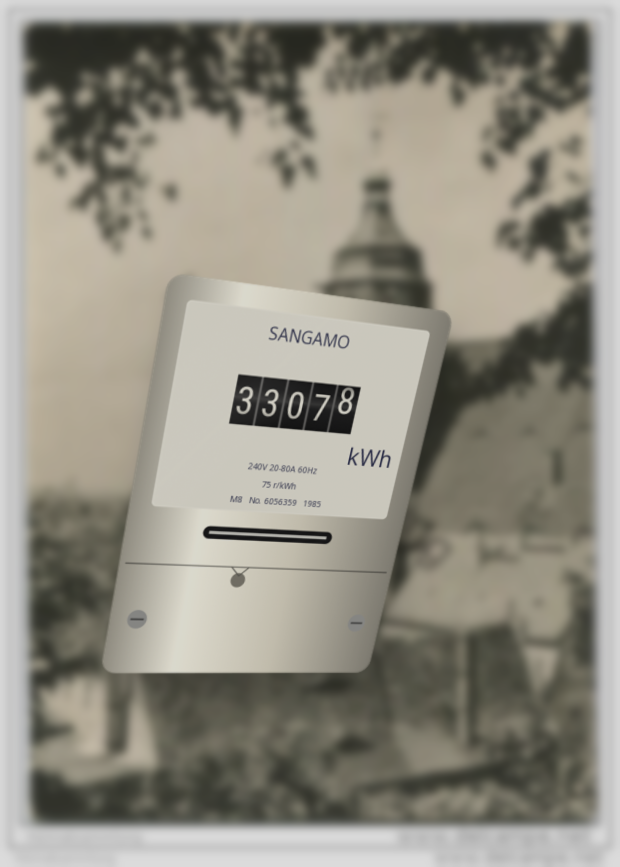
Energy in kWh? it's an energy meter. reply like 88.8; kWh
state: 33078; kWh
